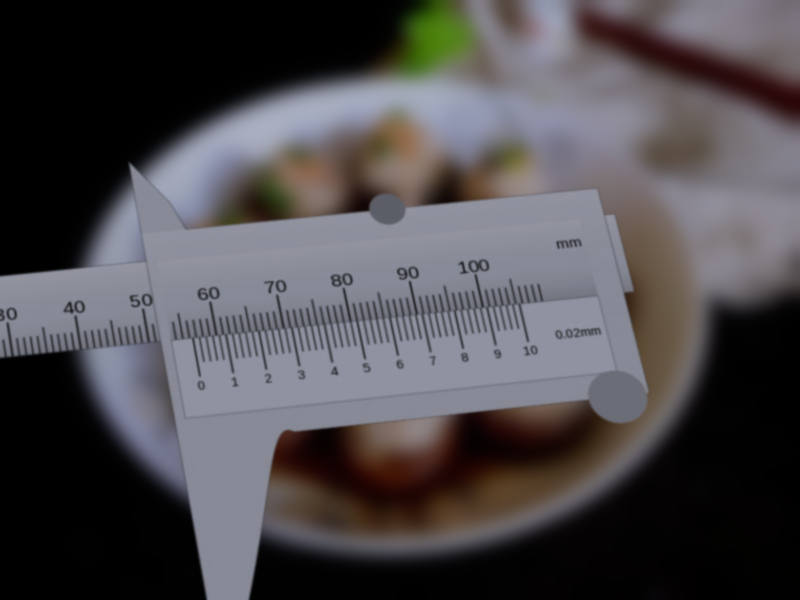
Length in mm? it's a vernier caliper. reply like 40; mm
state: 56.5; mm
